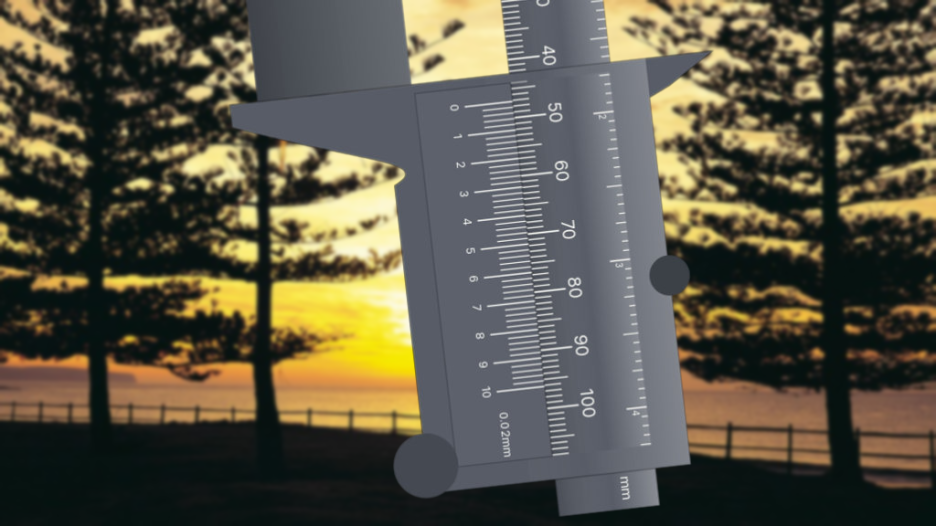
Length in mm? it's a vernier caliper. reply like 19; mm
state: 47.2; mm
